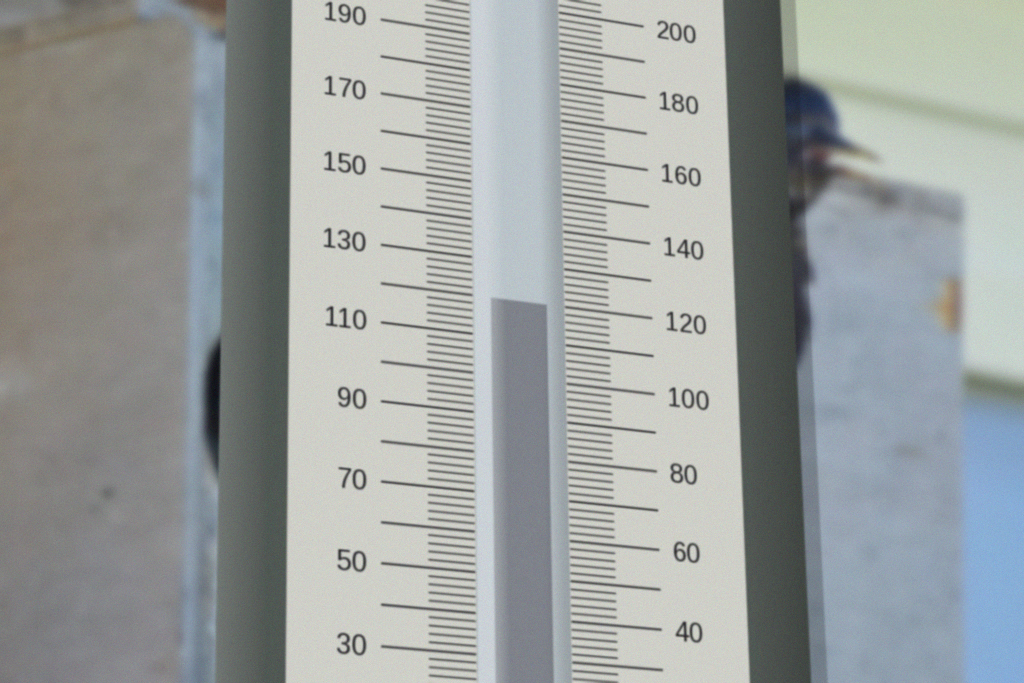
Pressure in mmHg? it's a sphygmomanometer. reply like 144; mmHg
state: 120; mmHg
